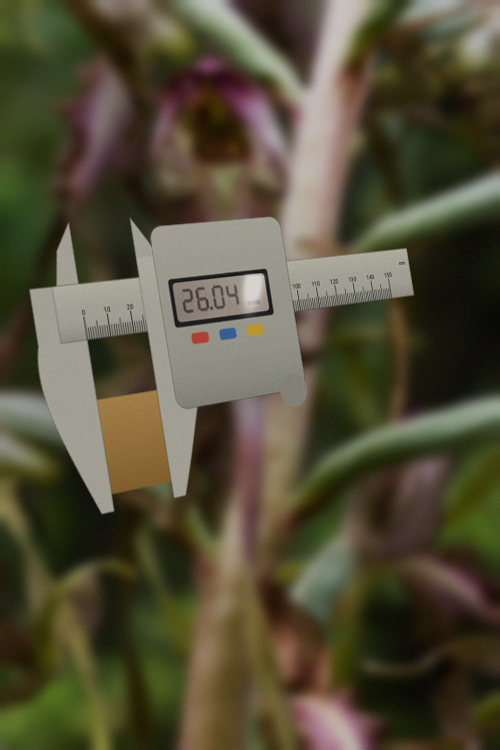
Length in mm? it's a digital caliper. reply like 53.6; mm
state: 26.04; mm
